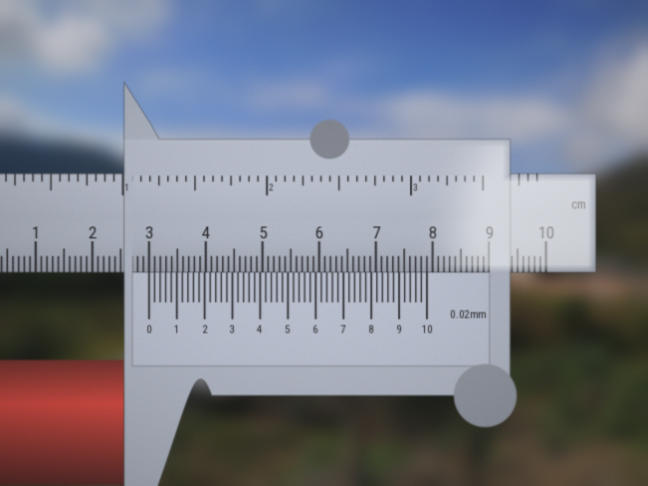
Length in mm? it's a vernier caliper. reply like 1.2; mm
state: 30.0; mm
